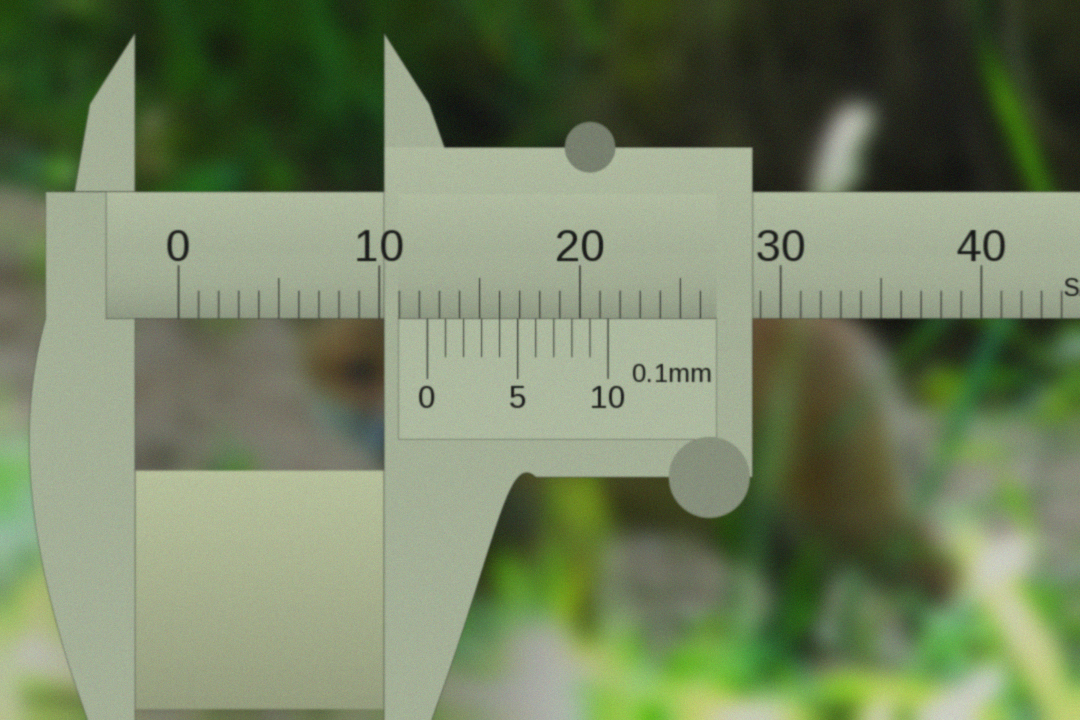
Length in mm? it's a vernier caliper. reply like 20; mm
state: 12.4; mm
